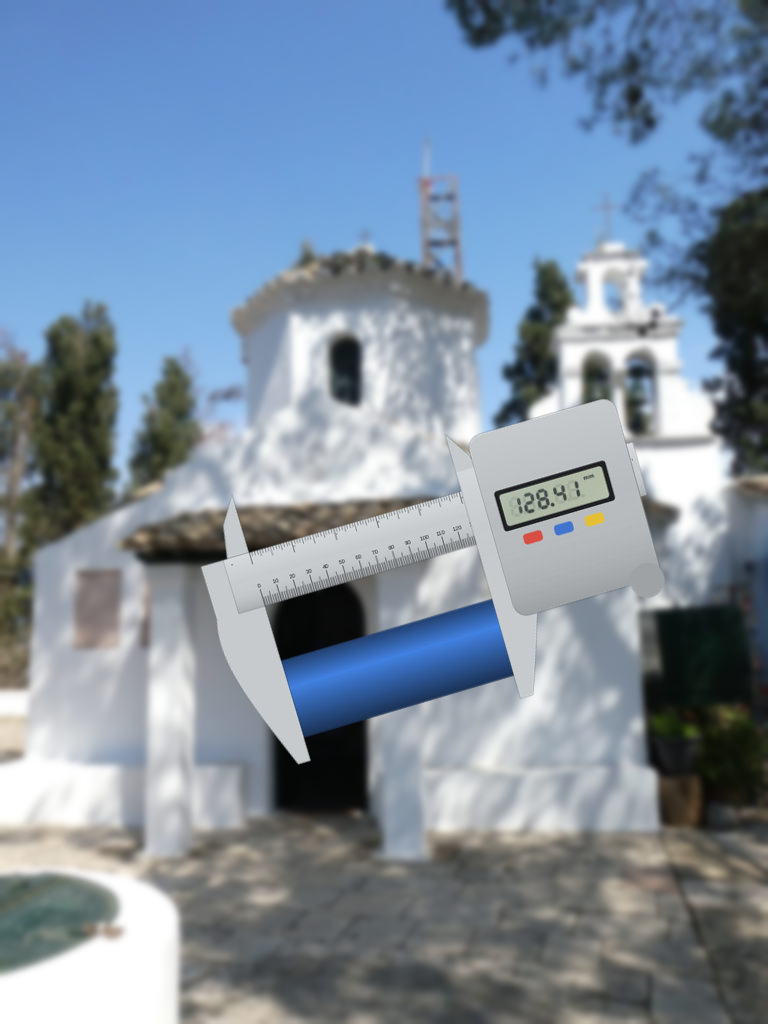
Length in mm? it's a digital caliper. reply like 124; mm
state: 128.41; mm
